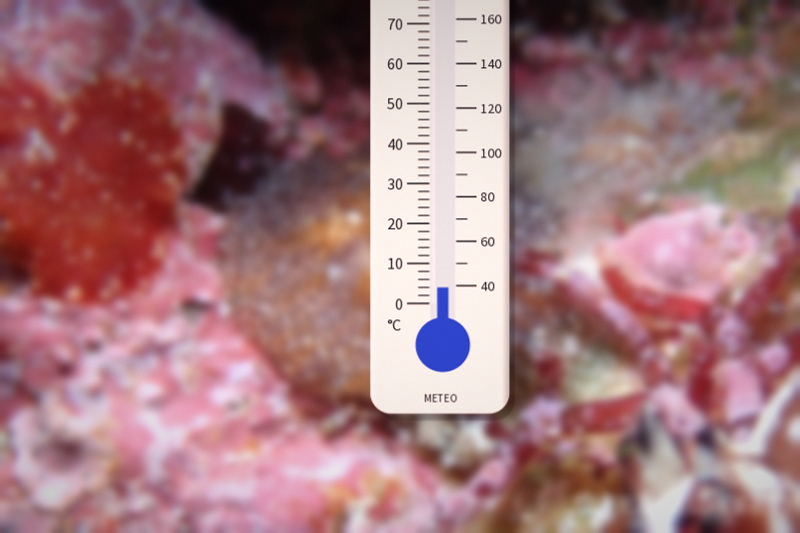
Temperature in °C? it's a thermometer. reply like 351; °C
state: 4; °C
